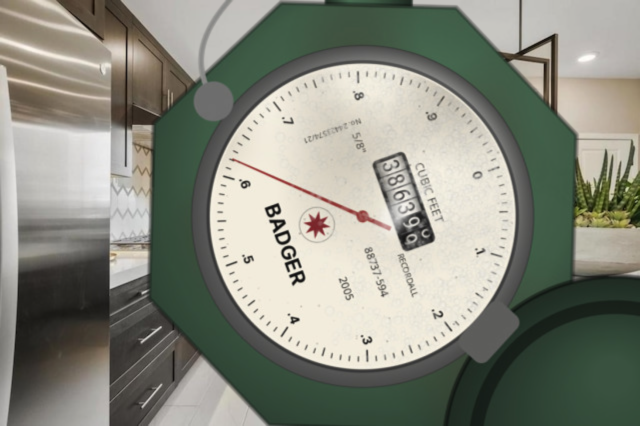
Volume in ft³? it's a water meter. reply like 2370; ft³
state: 386398.62; ft³
